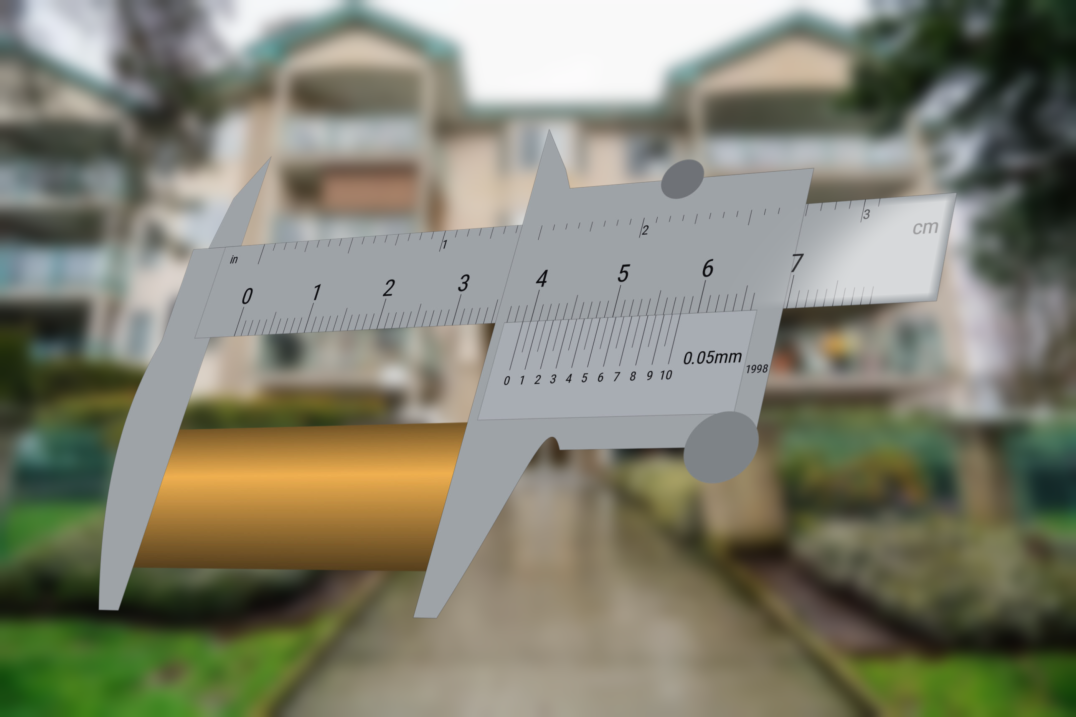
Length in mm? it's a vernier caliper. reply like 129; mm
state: 39.0; mm
